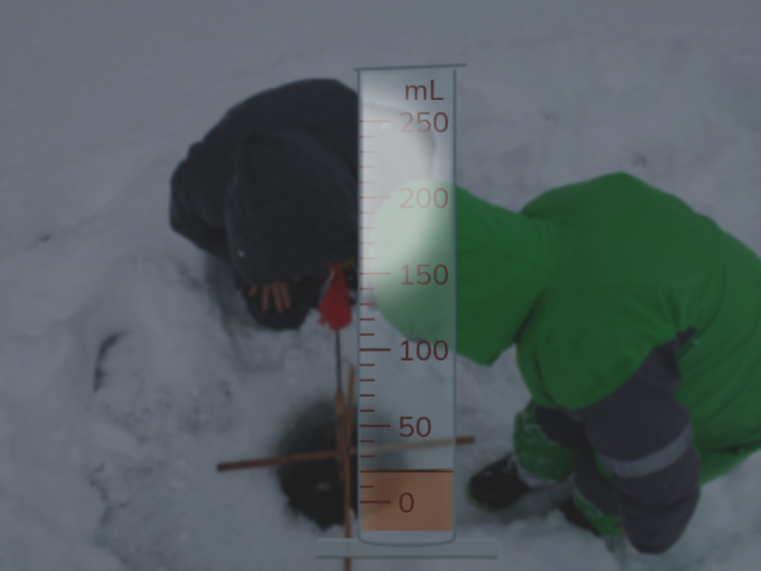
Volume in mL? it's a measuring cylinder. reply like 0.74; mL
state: 20; mL
